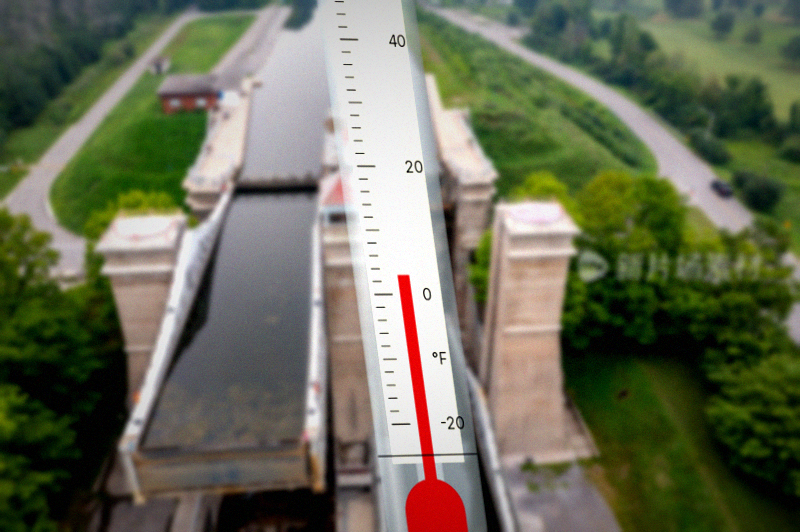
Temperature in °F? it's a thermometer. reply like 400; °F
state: 3; °F
